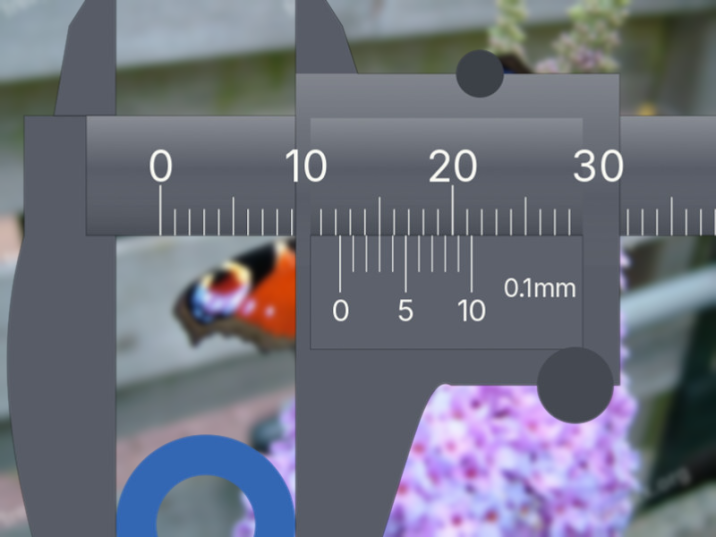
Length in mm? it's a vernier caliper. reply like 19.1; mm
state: 12.3; mm
